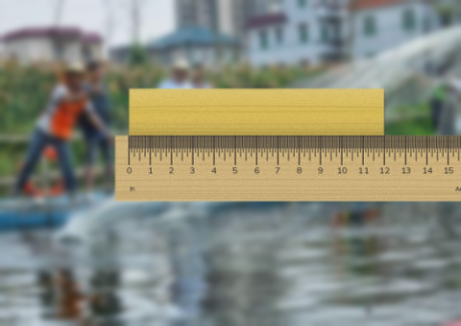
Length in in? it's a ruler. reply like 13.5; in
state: 12; in
